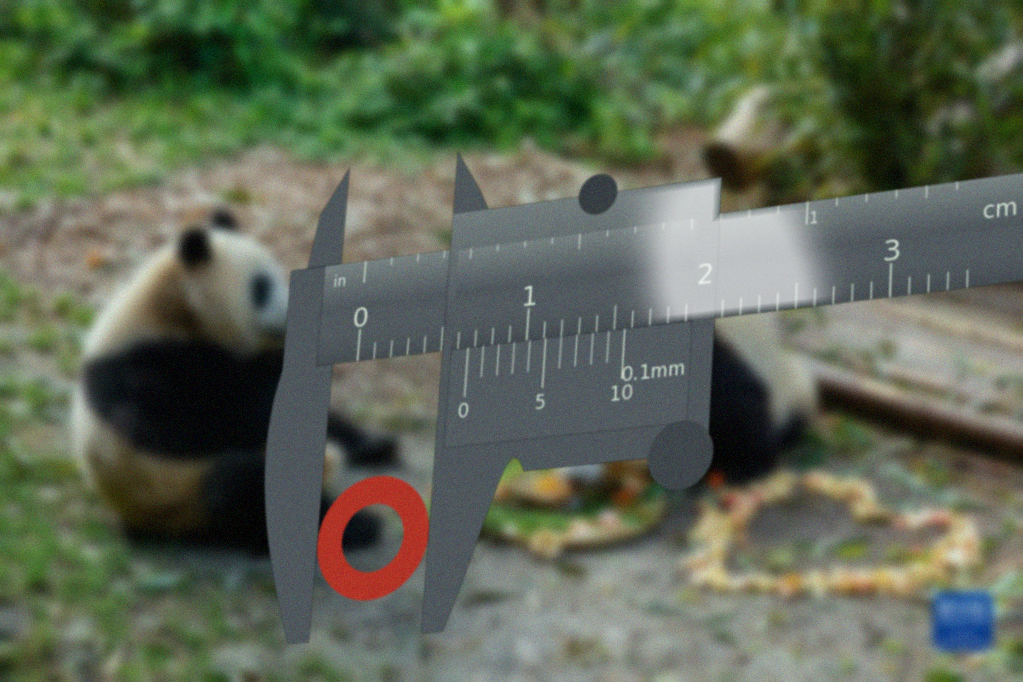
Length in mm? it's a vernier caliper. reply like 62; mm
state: 6.6; mm
